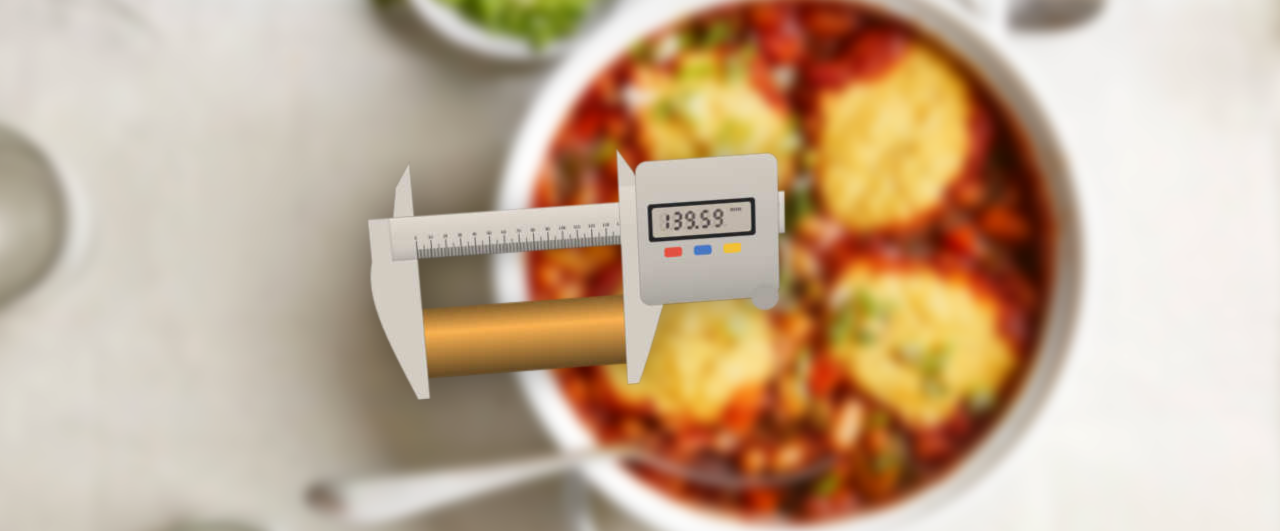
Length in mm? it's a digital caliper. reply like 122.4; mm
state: 139.59; mm
